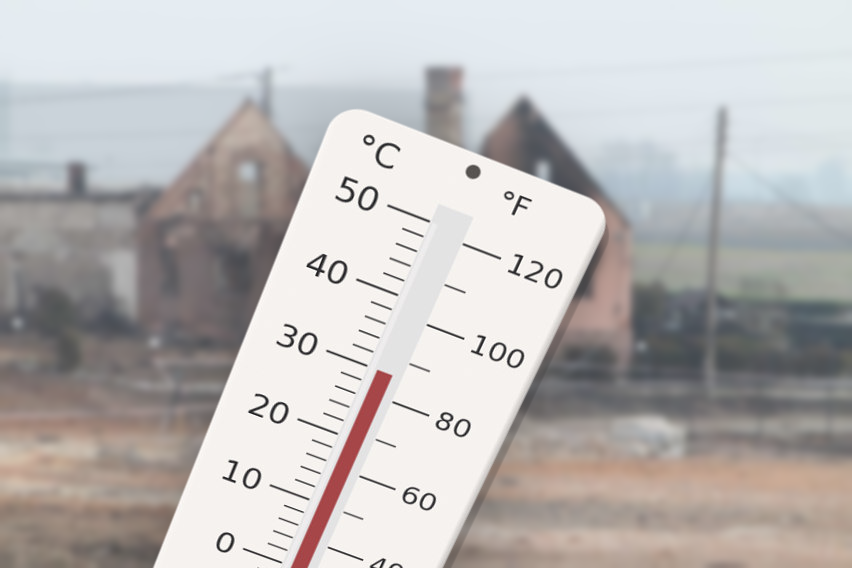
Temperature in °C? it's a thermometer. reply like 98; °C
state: 30; °C
